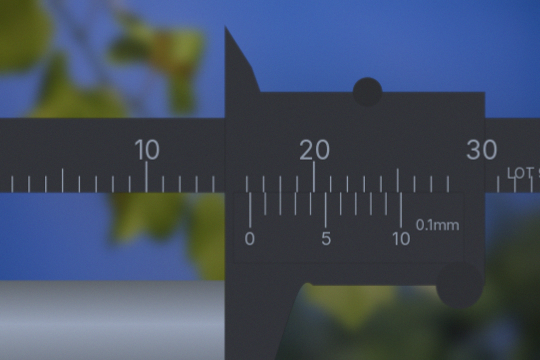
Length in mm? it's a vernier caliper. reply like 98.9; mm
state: 16.2; mm
